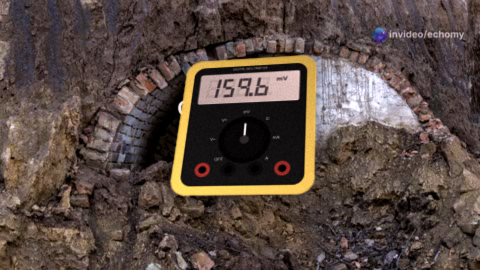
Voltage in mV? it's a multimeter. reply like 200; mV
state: 159.6; mV
